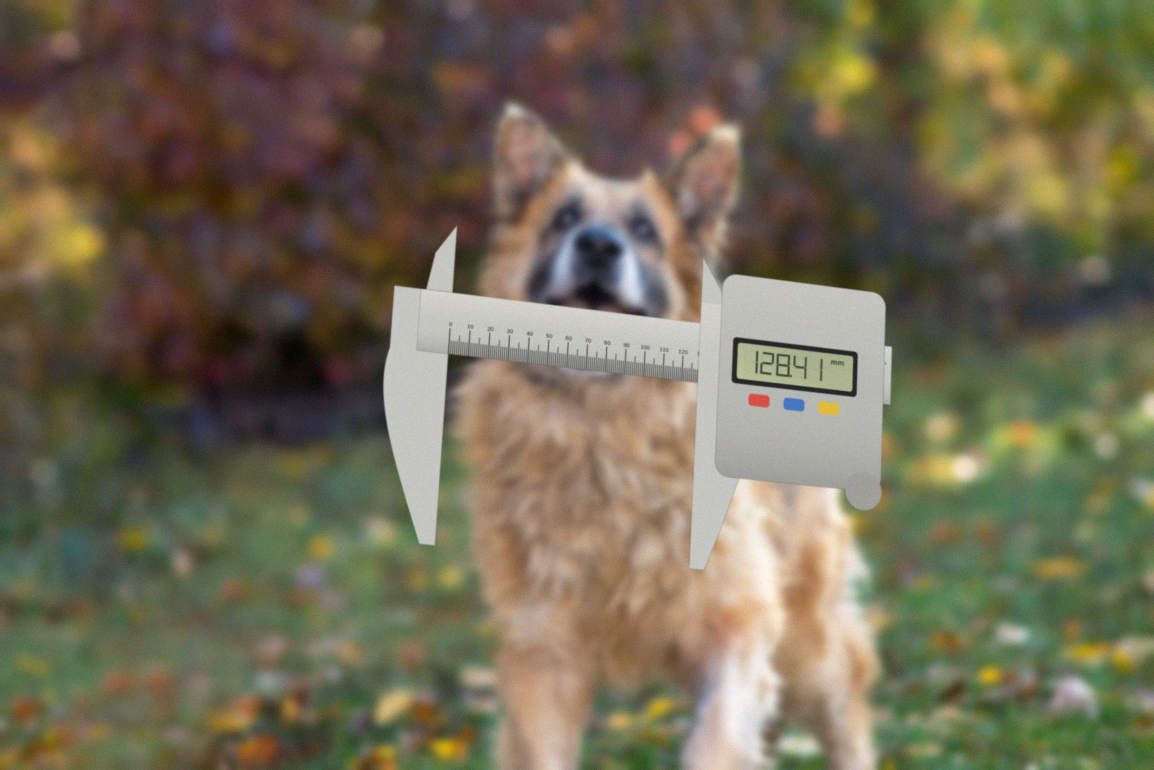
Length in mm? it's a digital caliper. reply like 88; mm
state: 128.41; mm
